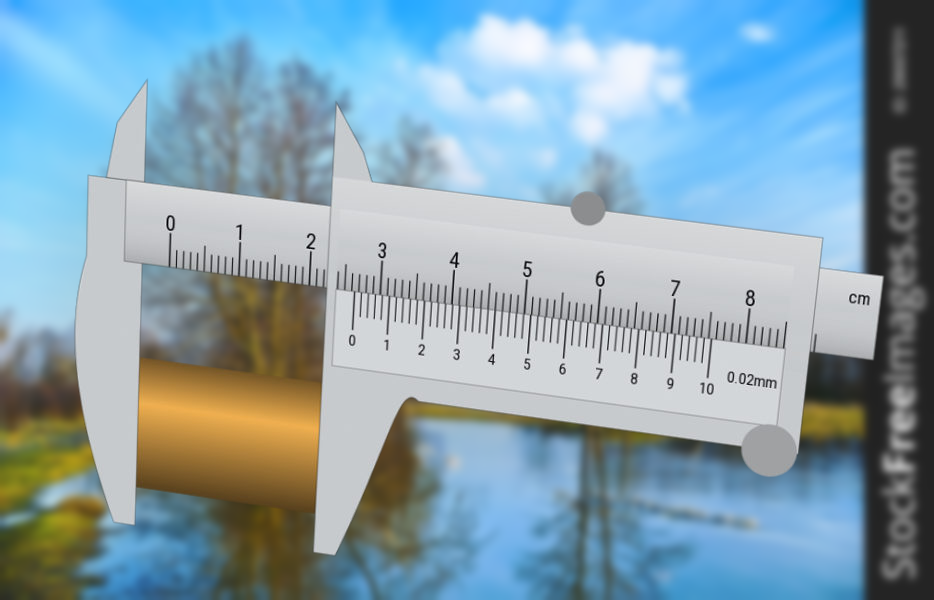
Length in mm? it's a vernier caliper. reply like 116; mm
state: 26.4; mm
